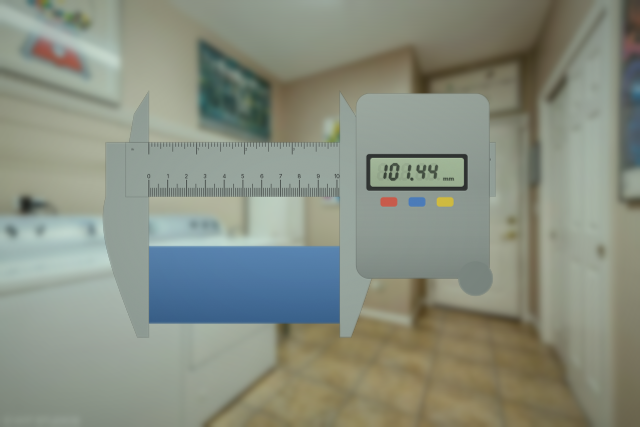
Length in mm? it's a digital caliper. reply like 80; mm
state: 101.44; mm
